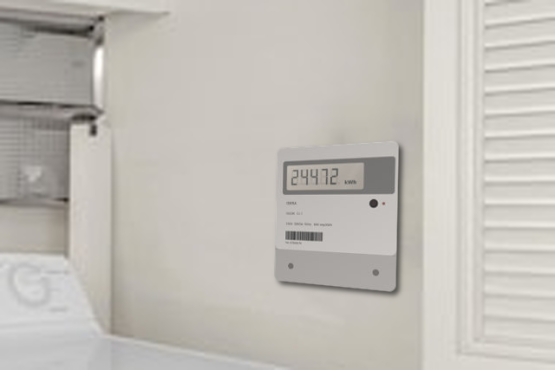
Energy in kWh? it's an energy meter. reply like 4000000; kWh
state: 24472; kWh
